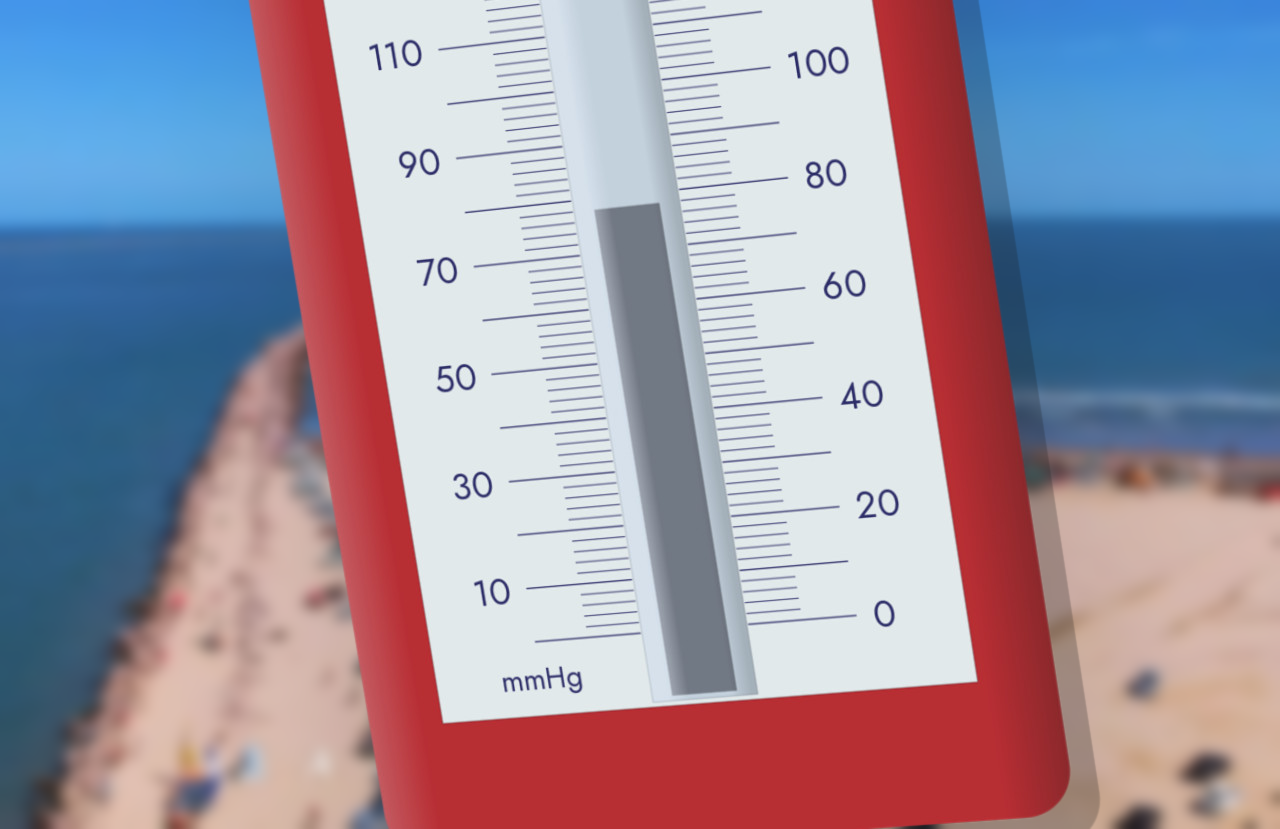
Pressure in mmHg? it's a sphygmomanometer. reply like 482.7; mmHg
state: 78; mmHg
